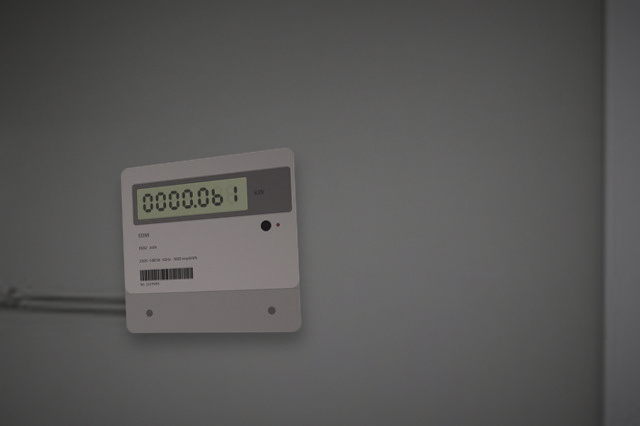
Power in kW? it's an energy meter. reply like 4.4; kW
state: 0.061; kW
